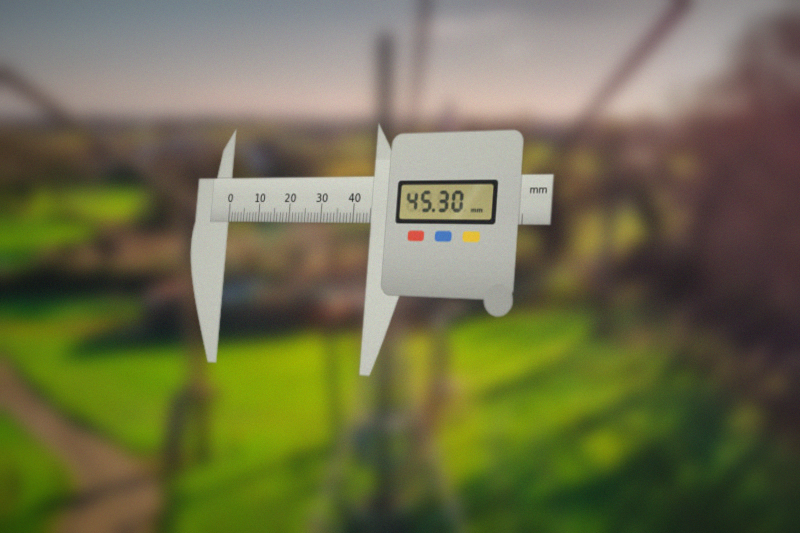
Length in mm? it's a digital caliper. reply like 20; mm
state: 45.30; mm
